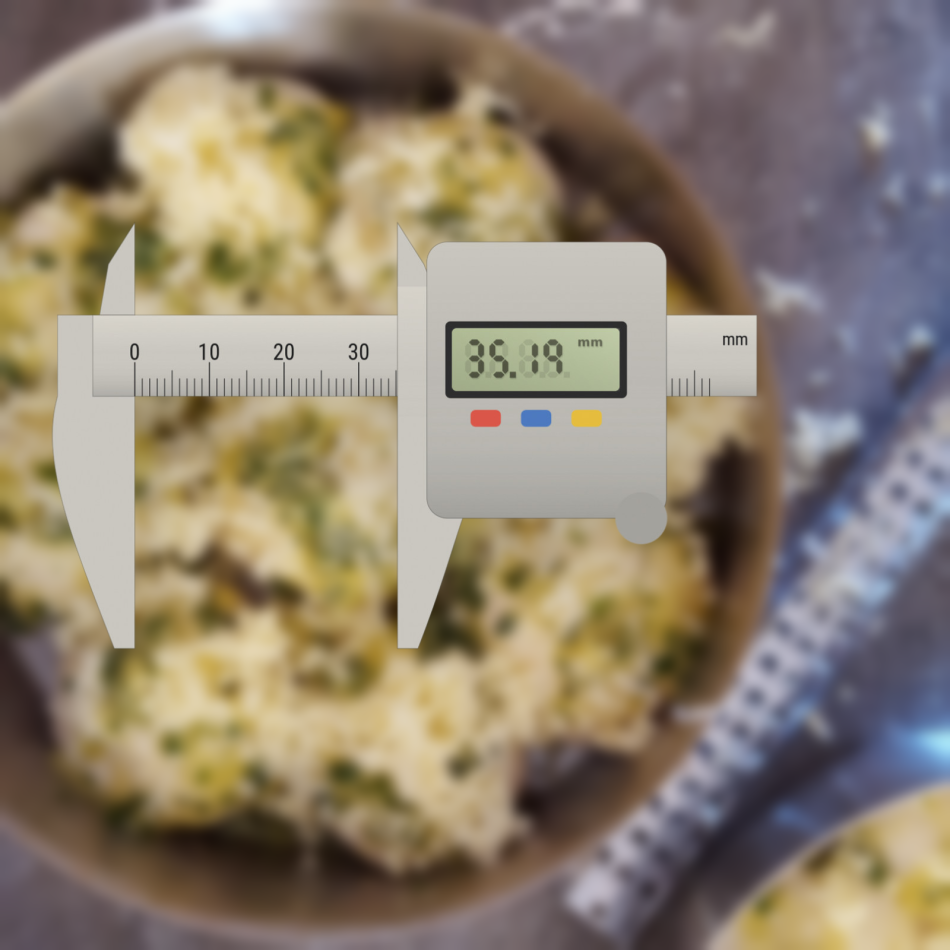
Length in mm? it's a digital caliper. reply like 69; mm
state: 35.19; mm
